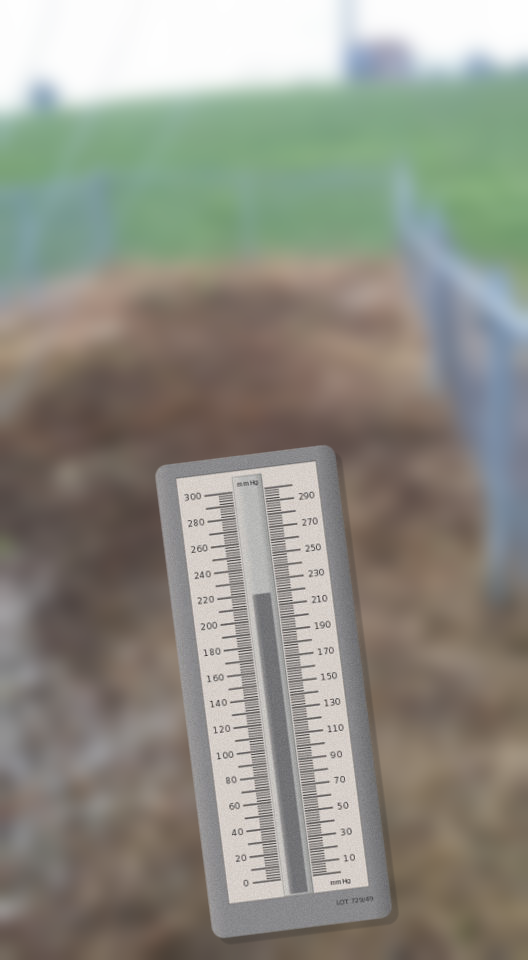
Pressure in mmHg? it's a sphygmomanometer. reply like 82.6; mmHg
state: 220; mmHg
